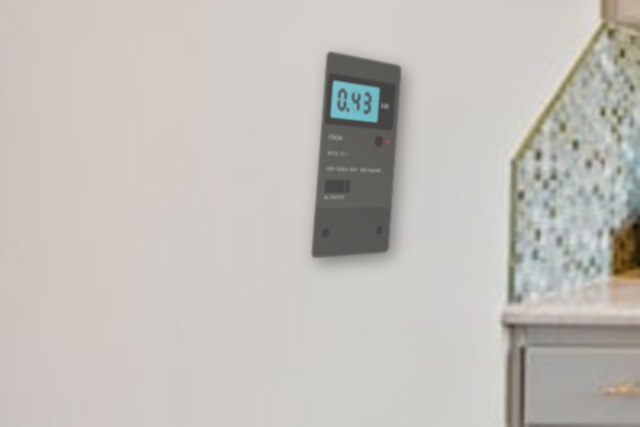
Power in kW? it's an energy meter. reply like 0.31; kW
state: 0.43; kW
